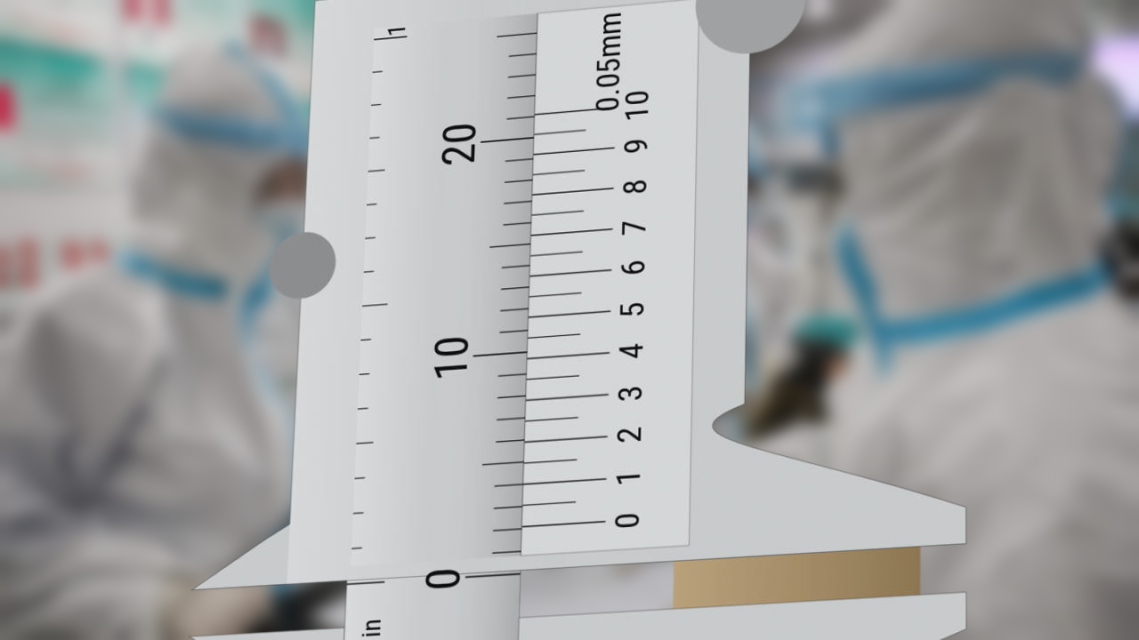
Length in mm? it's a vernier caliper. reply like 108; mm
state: 2.1; mm
